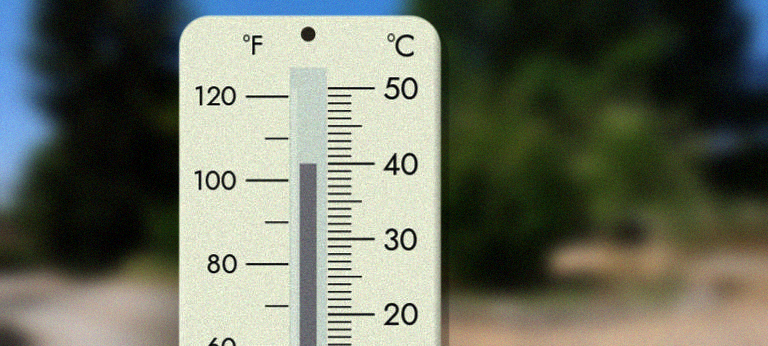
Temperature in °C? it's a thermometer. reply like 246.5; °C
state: 40; °C
